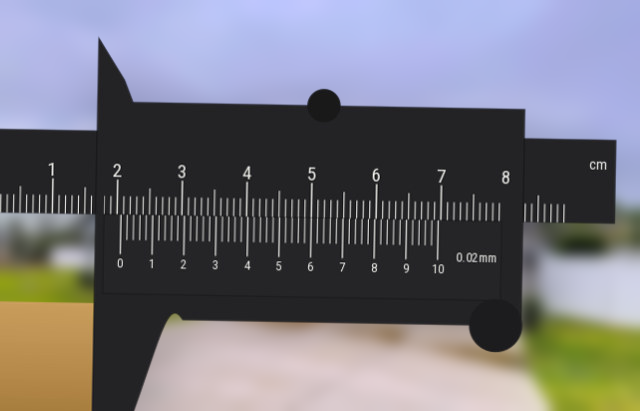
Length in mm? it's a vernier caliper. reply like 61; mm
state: 20.6; mm
